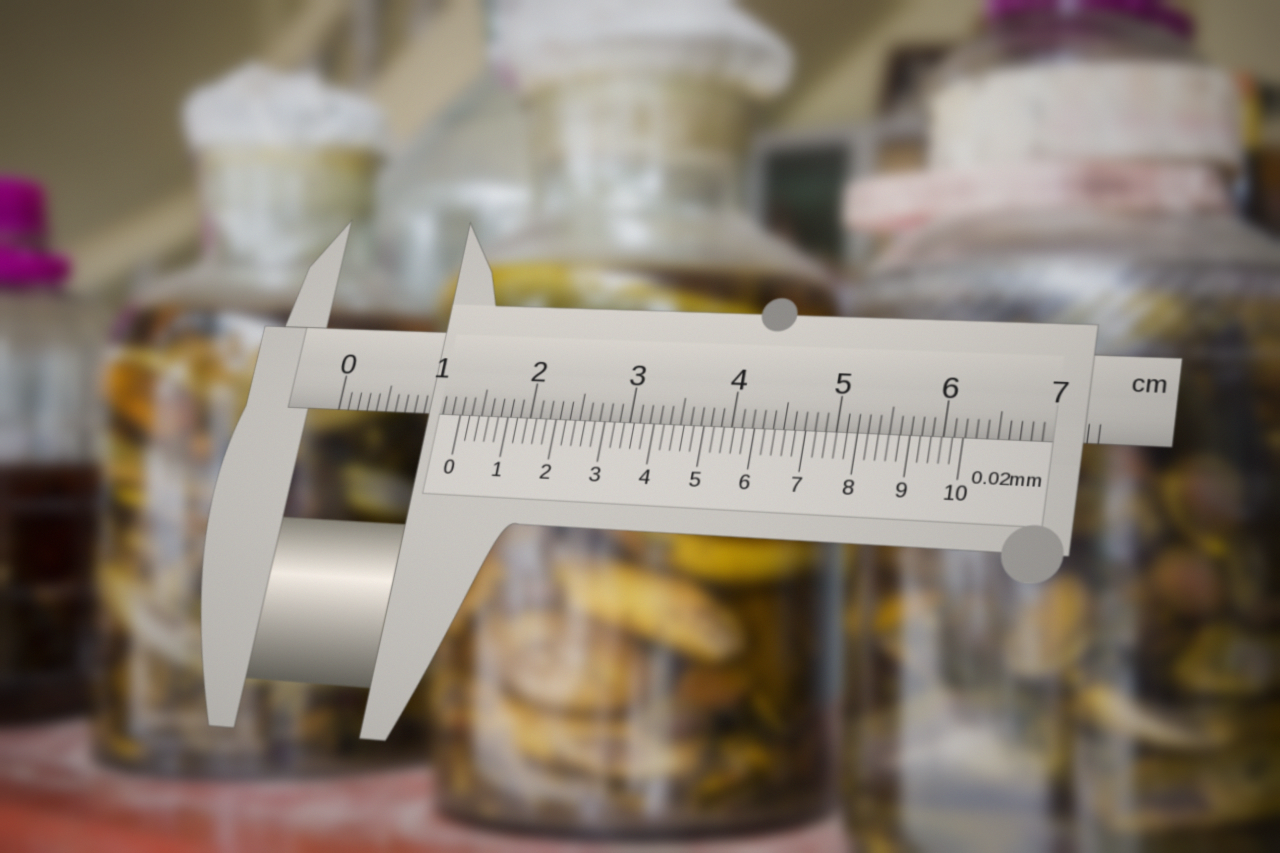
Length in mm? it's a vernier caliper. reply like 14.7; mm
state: 12.8; mm
